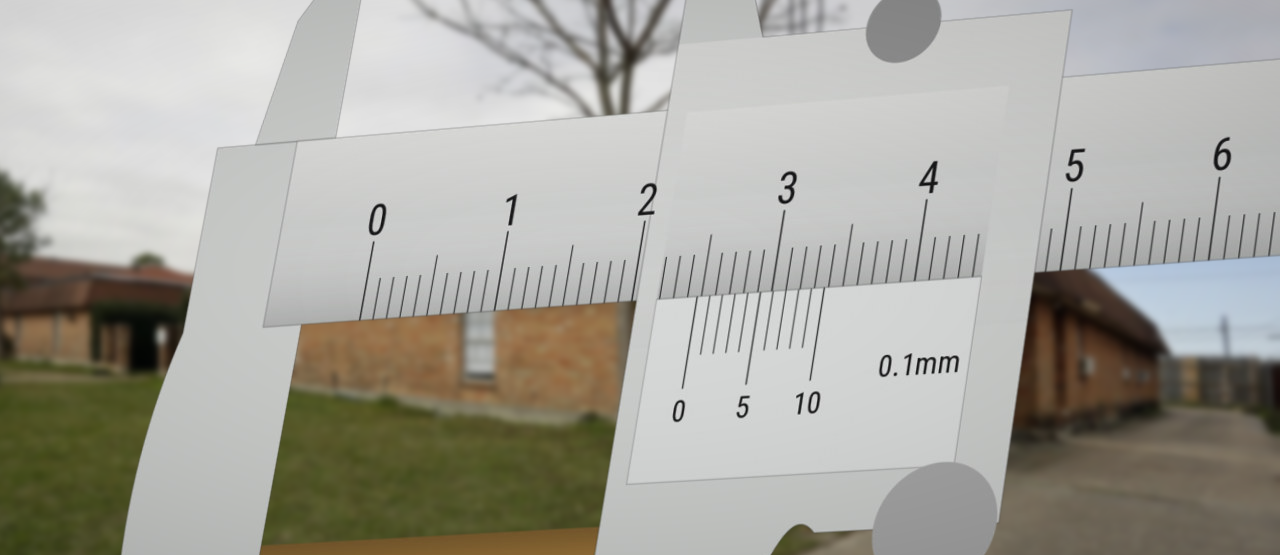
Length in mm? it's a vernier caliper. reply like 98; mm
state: 24.7; mm
